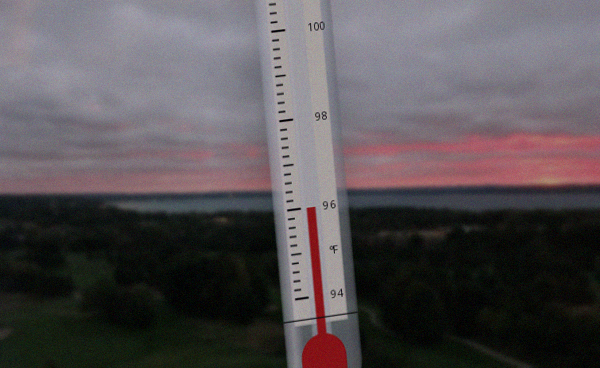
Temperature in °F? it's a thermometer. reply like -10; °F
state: 96; °F
